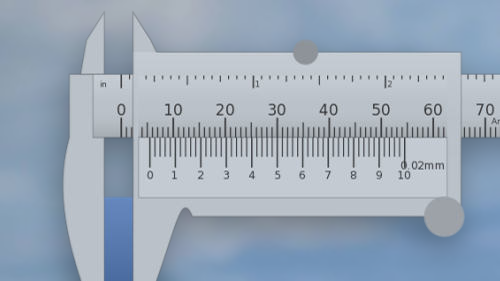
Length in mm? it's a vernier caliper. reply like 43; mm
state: 5.5; mm
